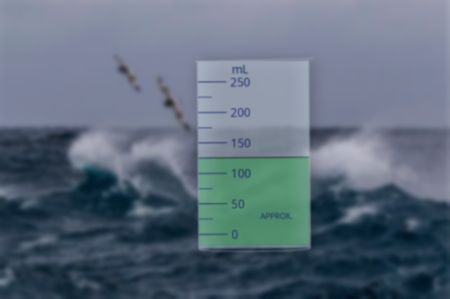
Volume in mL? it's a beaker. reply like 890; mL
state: 125; mL
